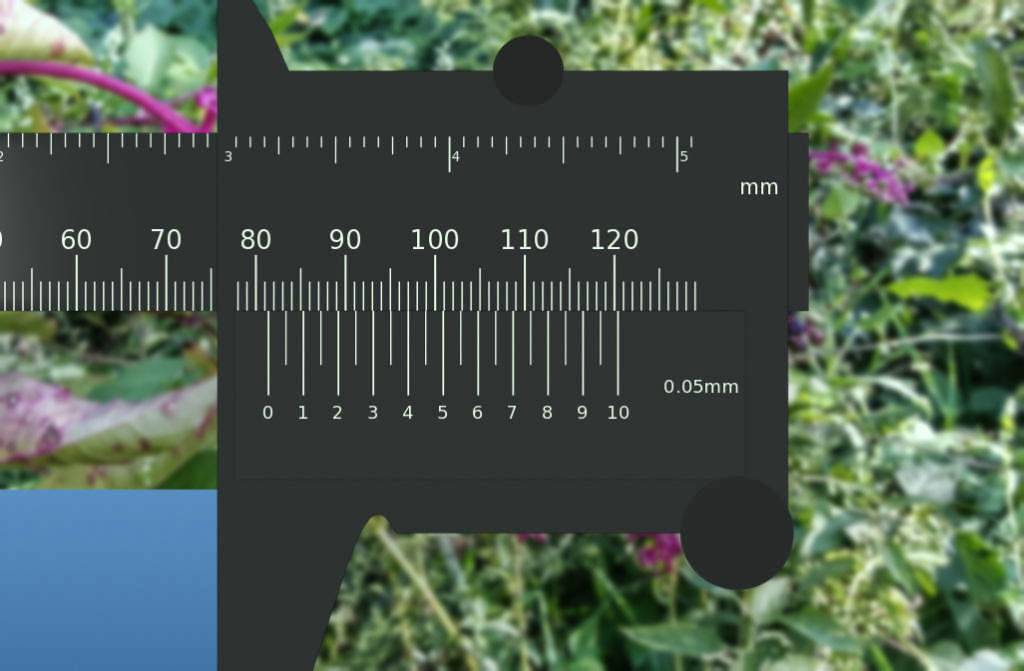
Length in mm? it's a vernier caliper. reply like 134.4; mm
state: 81.4; mm
